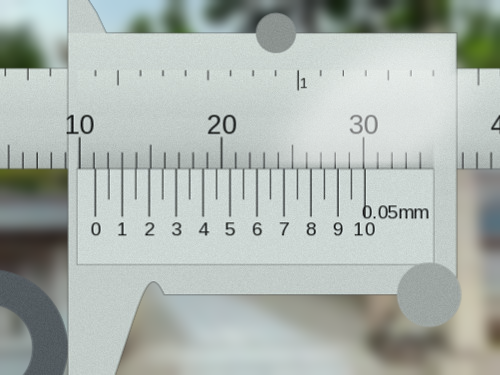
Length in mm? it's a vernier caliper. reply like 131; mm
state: 11.1; mm
